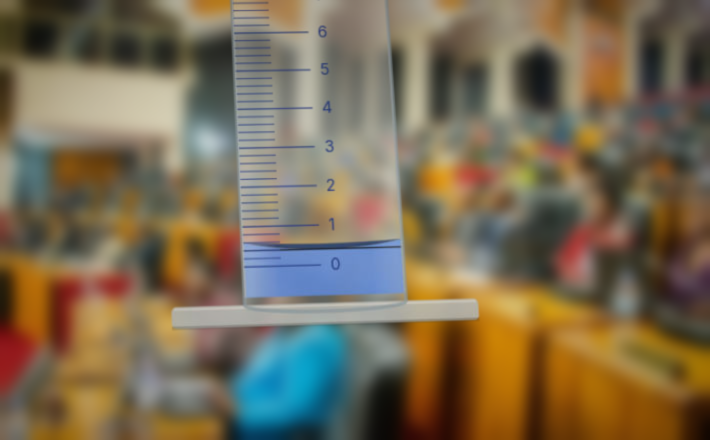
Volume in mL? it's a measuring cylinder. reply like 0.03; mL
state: 0.4; mL
